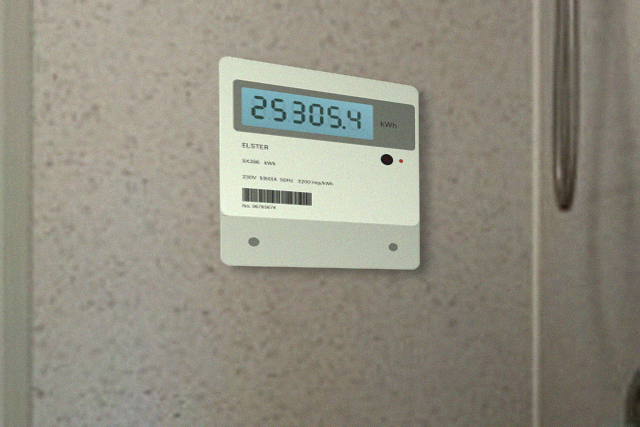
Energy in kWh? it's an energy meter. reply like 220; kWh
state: 25305.4; kWh
